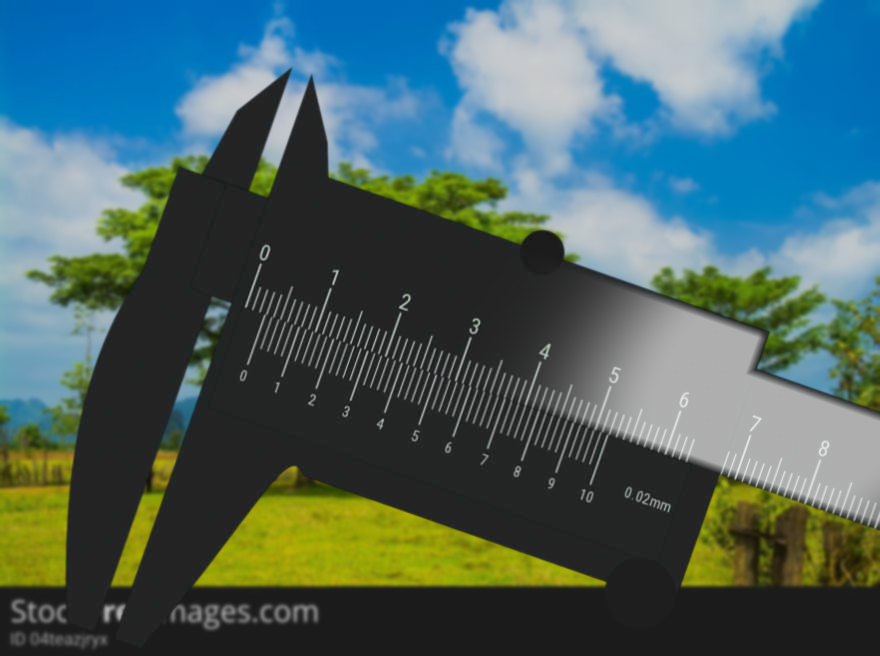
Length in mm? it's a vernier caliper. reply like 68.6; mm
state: 2.8; mm
